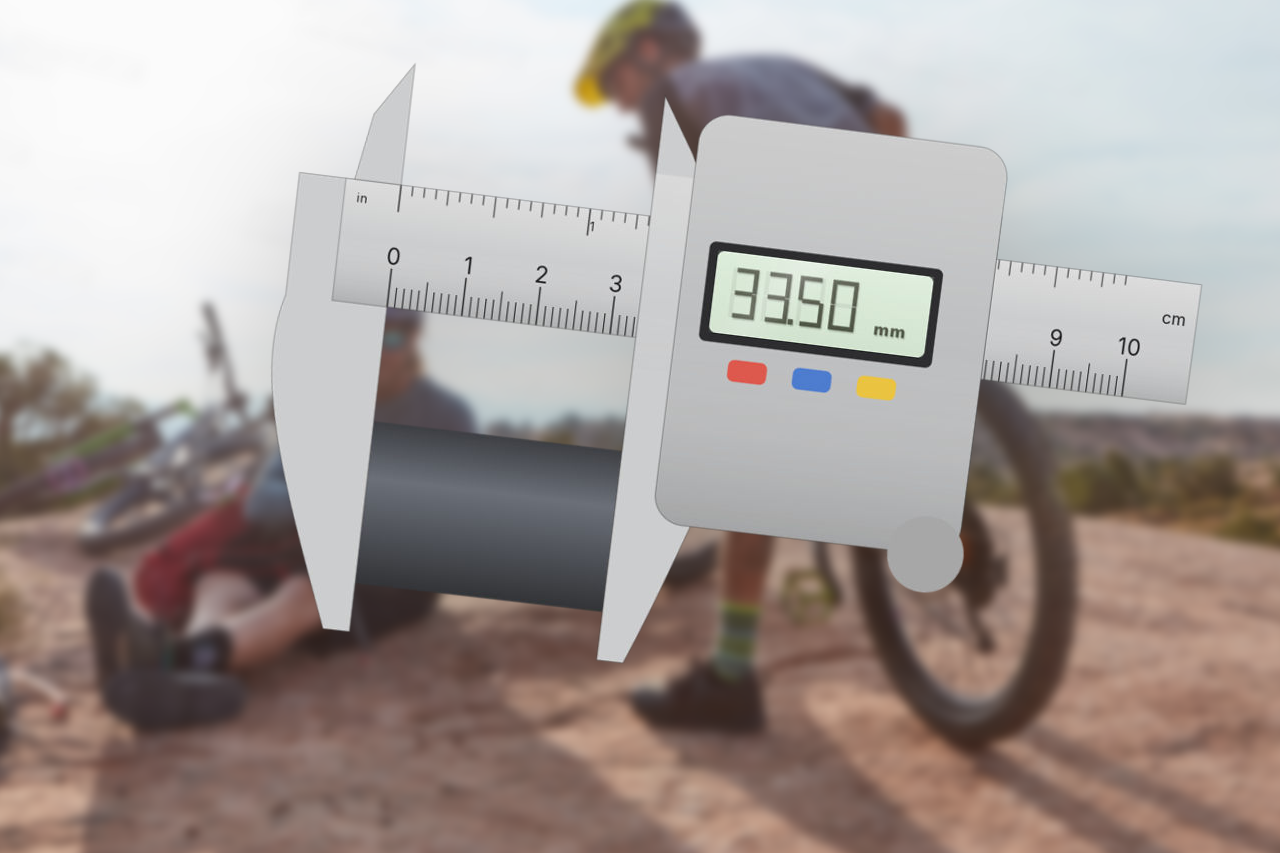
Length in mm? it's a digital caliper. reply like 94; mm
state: 33.50; mm
